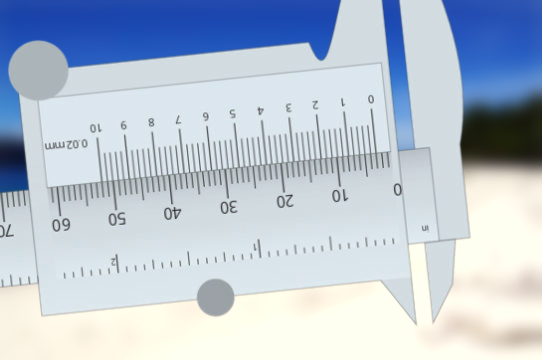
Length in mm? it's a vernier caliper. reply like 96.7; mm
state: 3.0; mm
